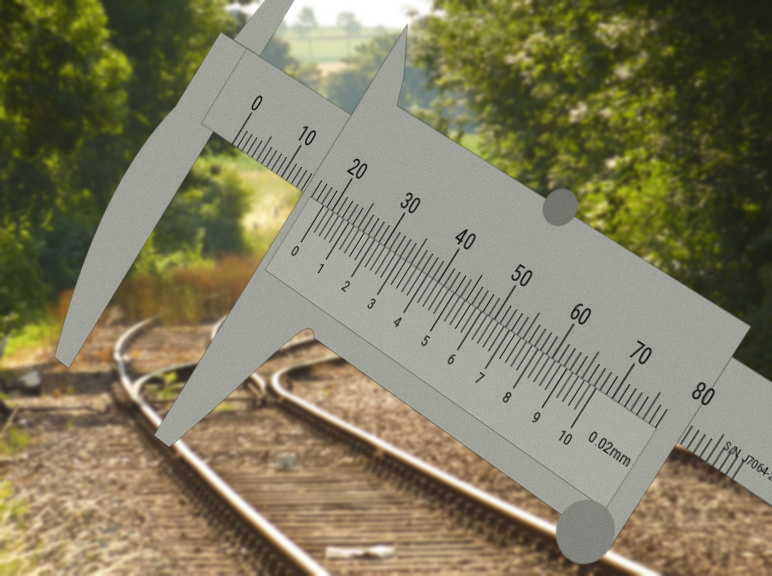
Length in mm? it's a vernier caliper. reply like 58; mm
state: 18.4; mm
